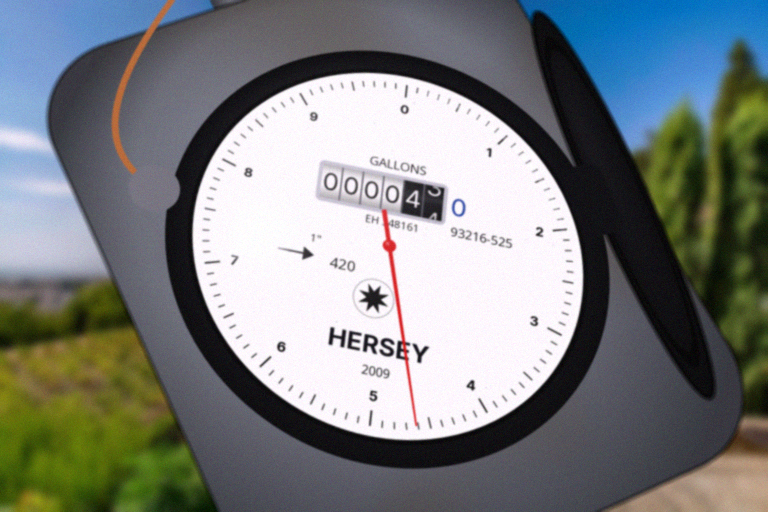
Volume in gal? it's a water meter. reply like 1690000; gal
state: 434.6; gal
